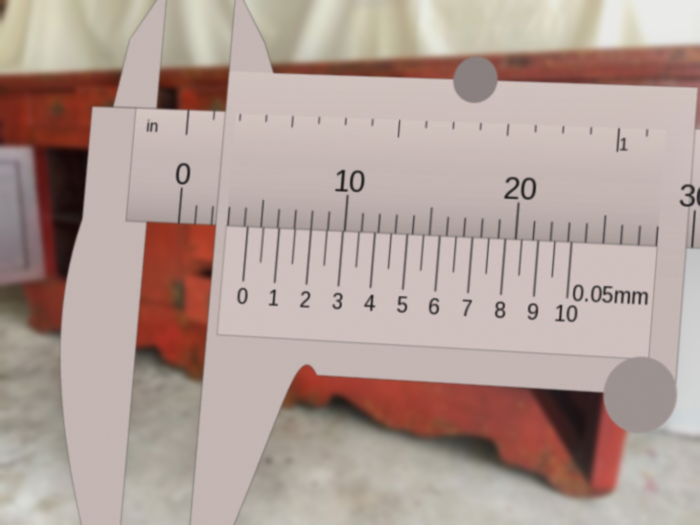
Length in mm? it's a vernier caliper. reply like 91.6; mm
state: 4.2; mm
